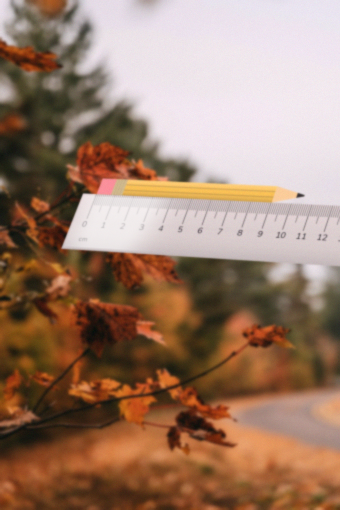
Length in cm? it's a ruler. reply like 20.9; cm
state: 10.5; cm
